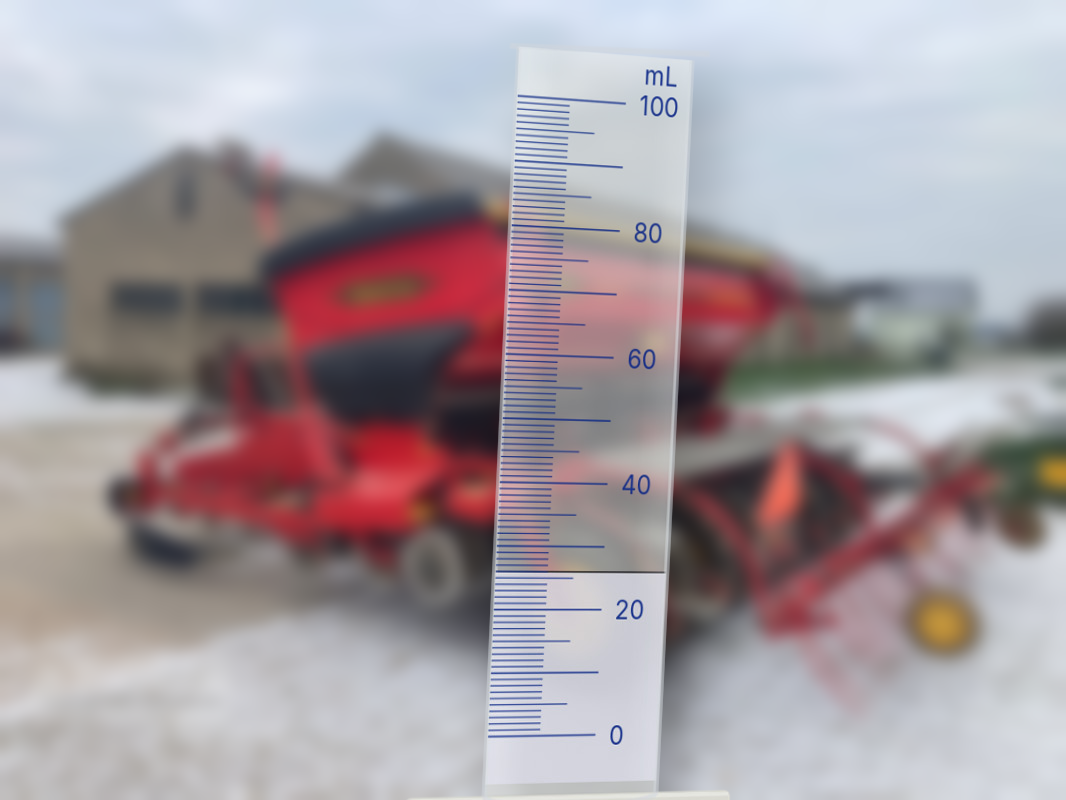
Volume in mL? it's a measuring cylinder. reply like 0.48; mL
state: 26; mL
